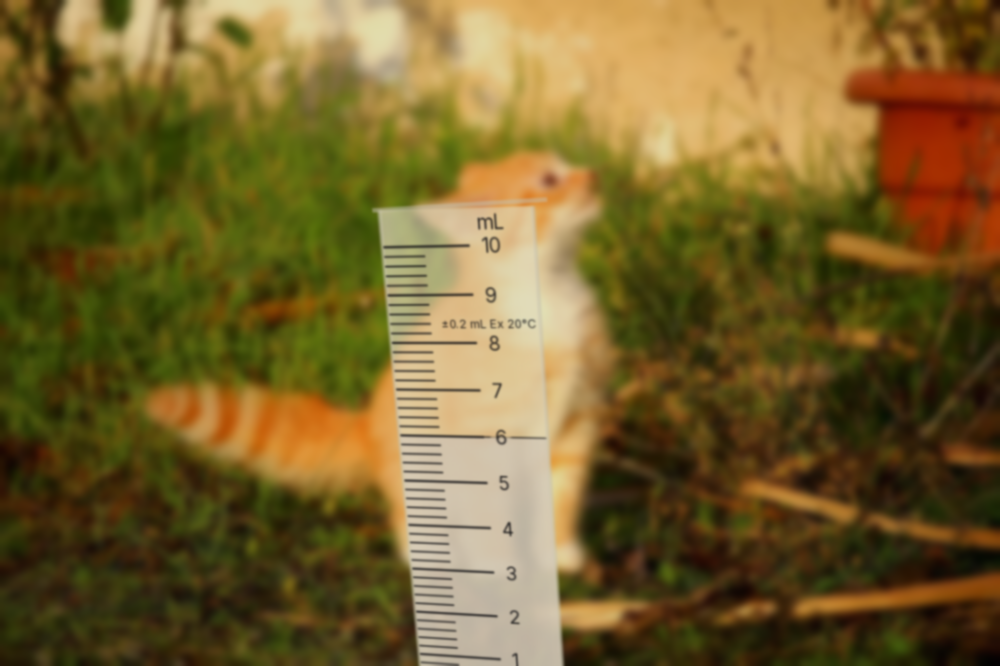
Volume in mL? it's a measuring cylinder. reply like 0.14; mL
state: 6; mL
